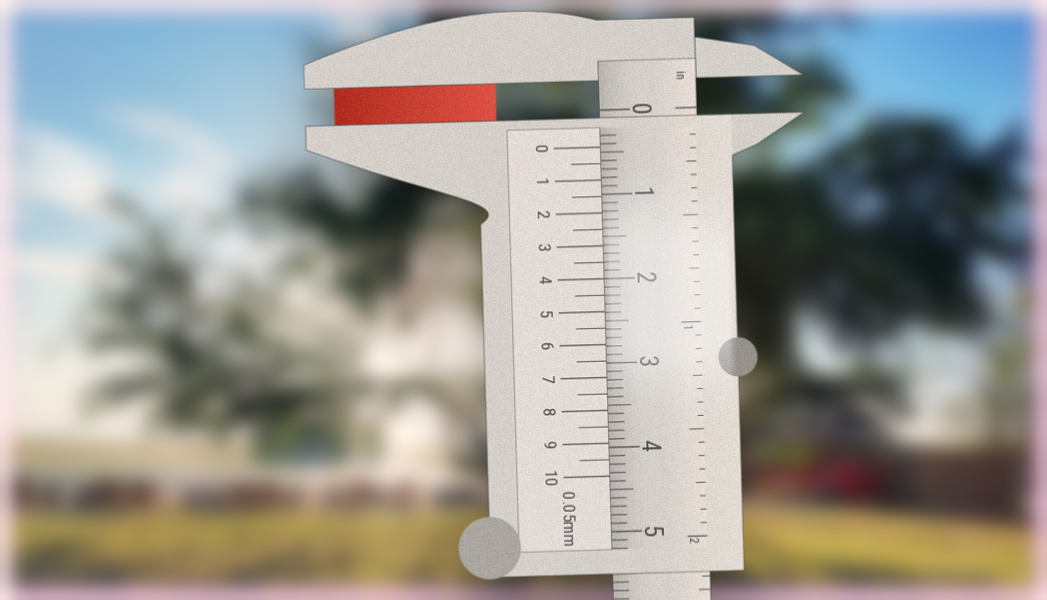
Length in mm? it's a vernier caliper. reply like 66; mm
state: 4.4; mm
